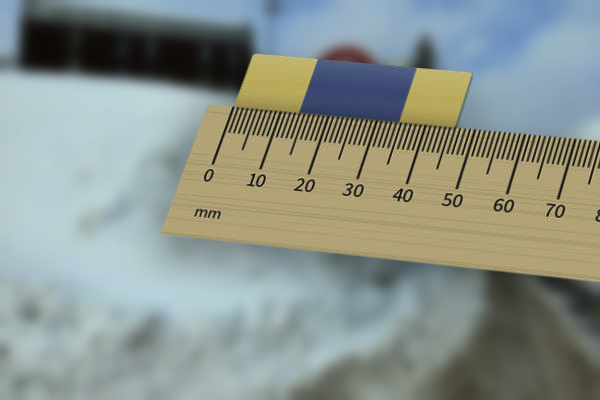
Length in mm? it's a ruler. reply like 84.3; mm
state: 46; mm
